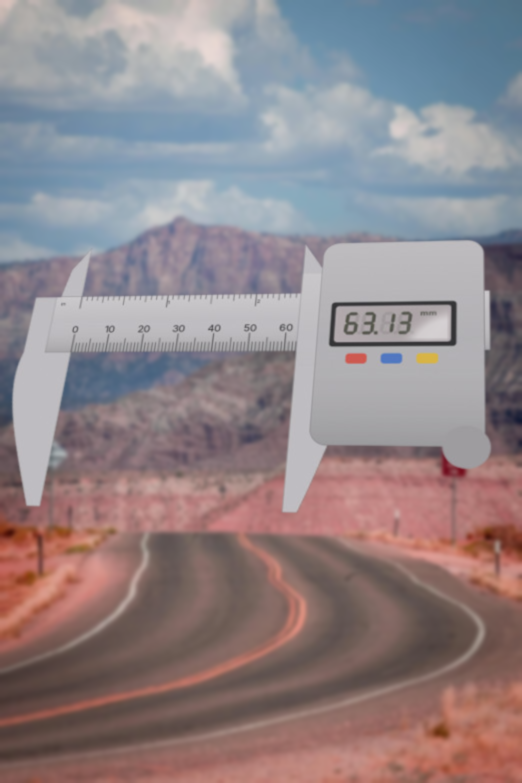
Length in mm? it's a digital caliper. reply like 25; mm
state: 63.13; mm
